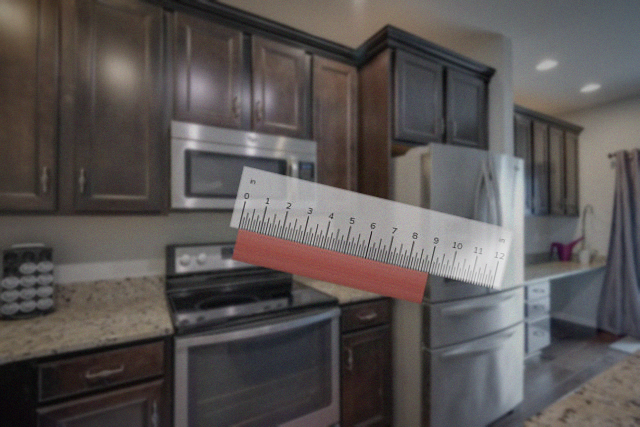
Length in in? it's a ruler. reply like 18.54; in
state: 9; in
